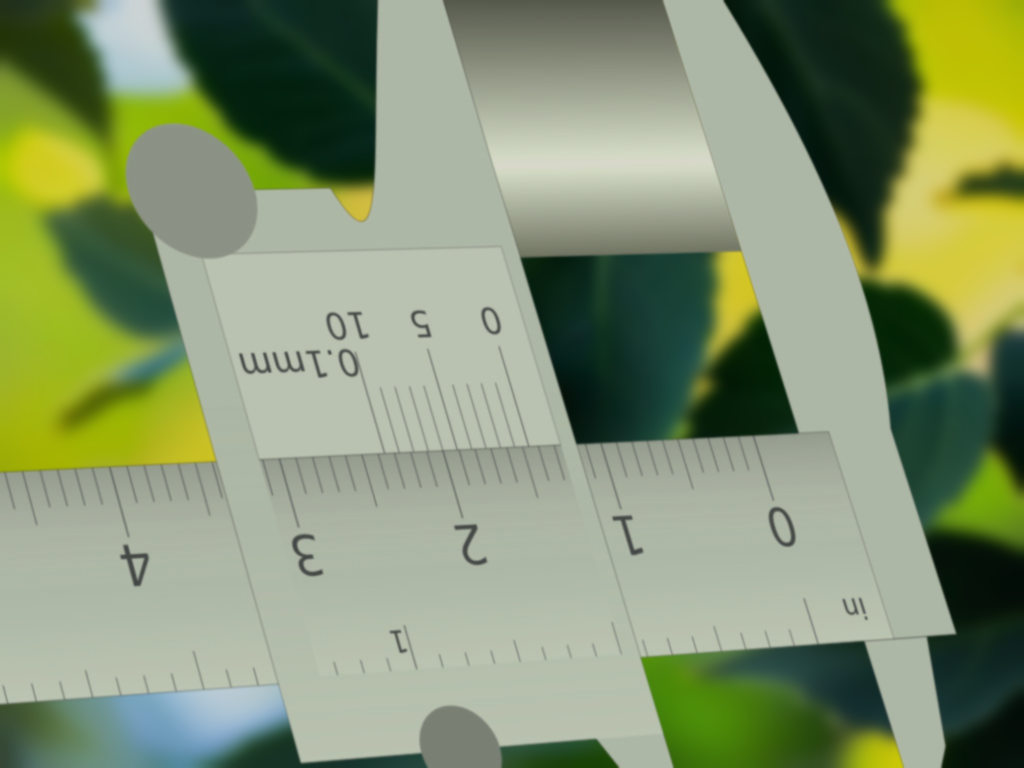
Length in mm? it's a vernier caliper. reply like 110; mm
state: 14.6; mm
